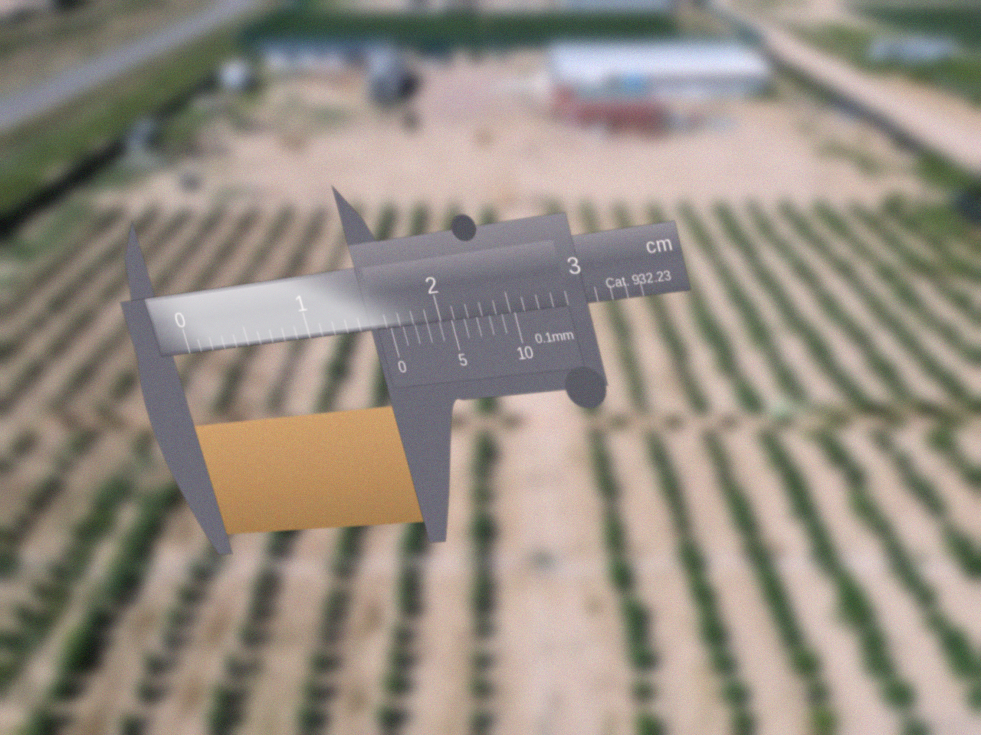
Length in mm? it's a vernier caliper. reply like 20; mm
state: 16.3; mm
